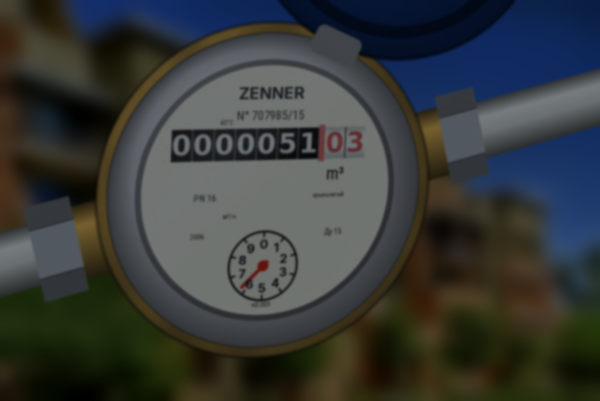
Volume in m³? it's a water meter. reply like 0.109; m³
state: 51.036; m³
